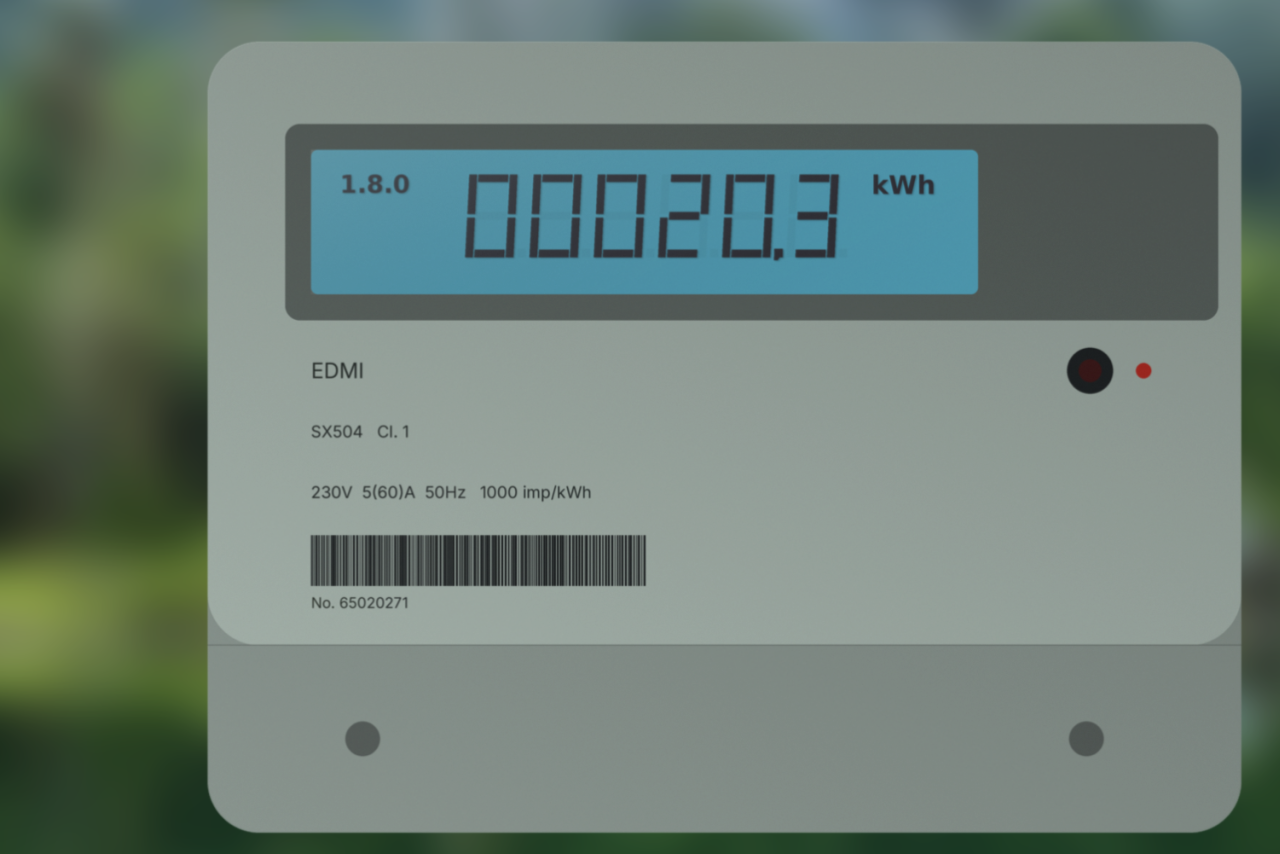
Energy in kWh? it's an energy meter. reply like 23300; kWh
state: 20.3; kWh
